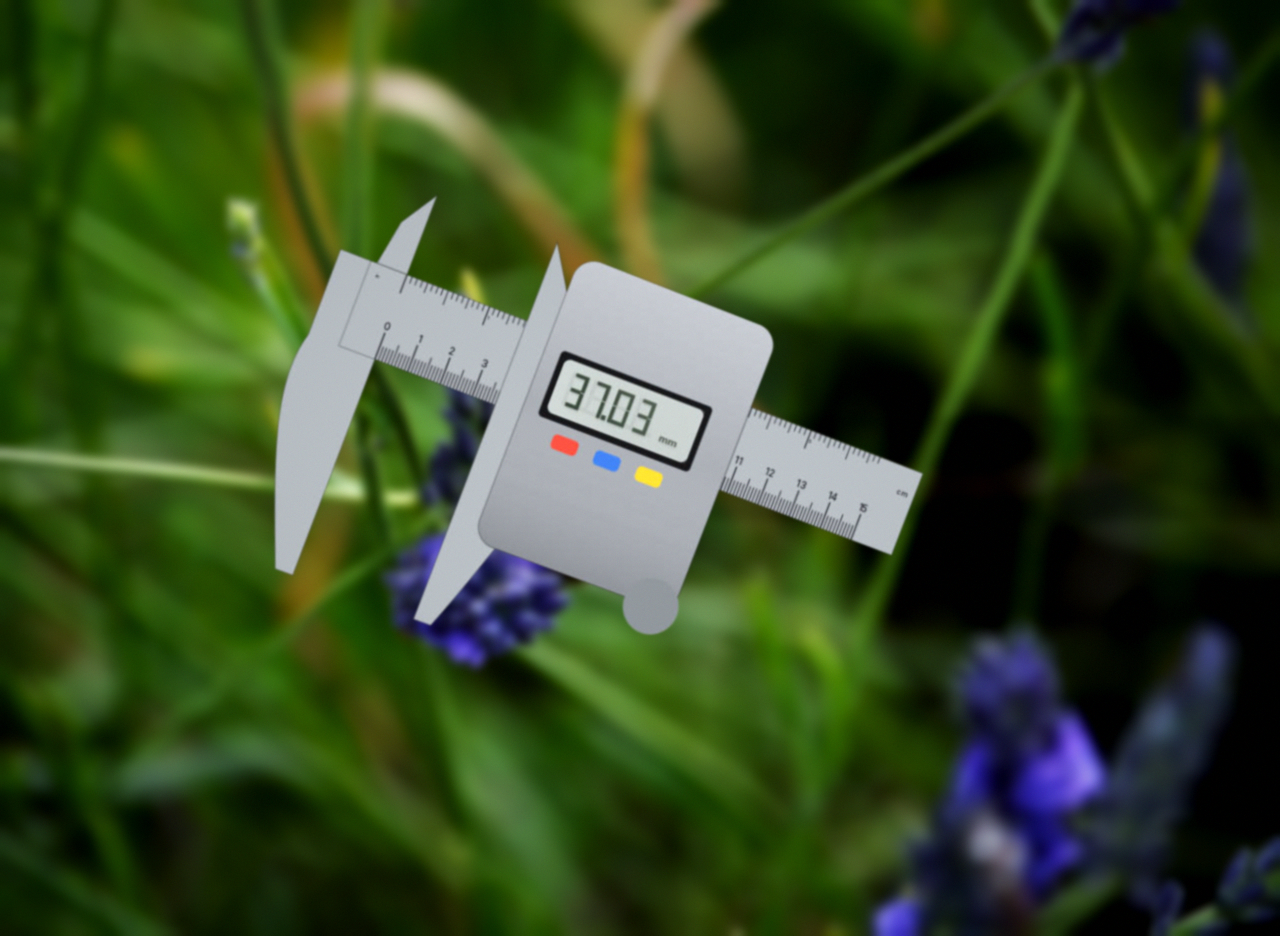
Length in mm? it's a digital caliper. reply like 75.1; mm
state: 37.03; mm
